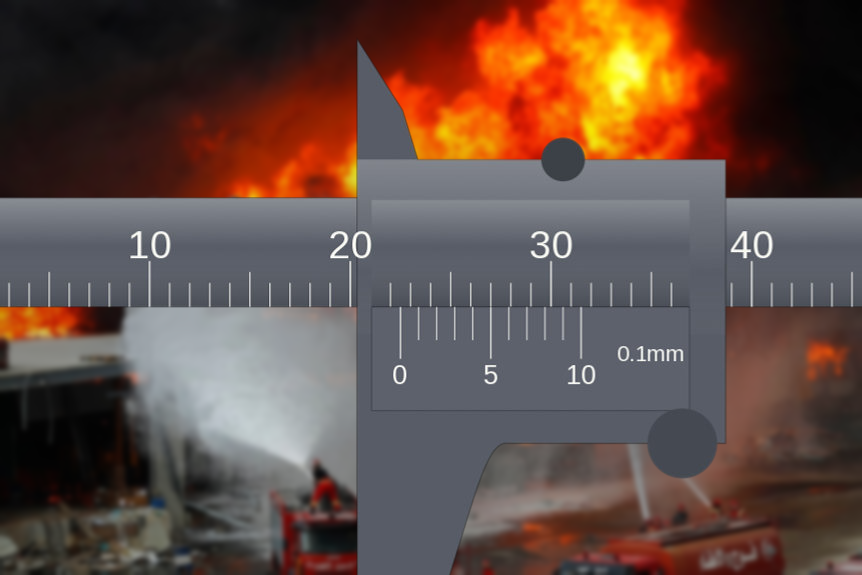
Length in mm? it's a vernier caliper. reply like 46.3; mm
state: 22.5; mm
